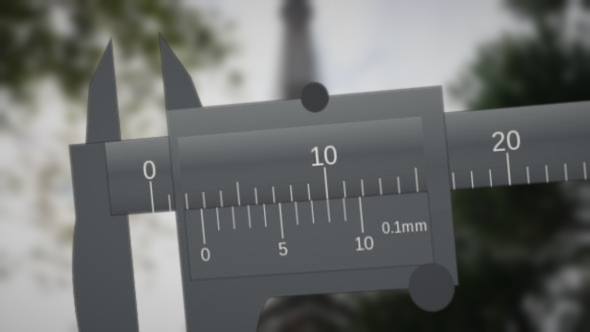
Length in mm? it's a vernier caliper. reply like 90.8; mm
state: 2.8; mm
